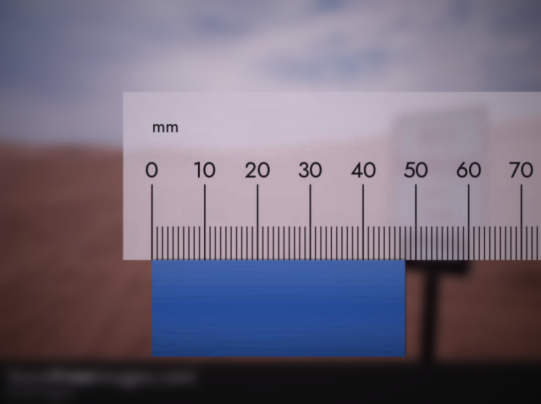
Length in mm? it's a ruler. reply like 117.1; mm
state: 48; mm
